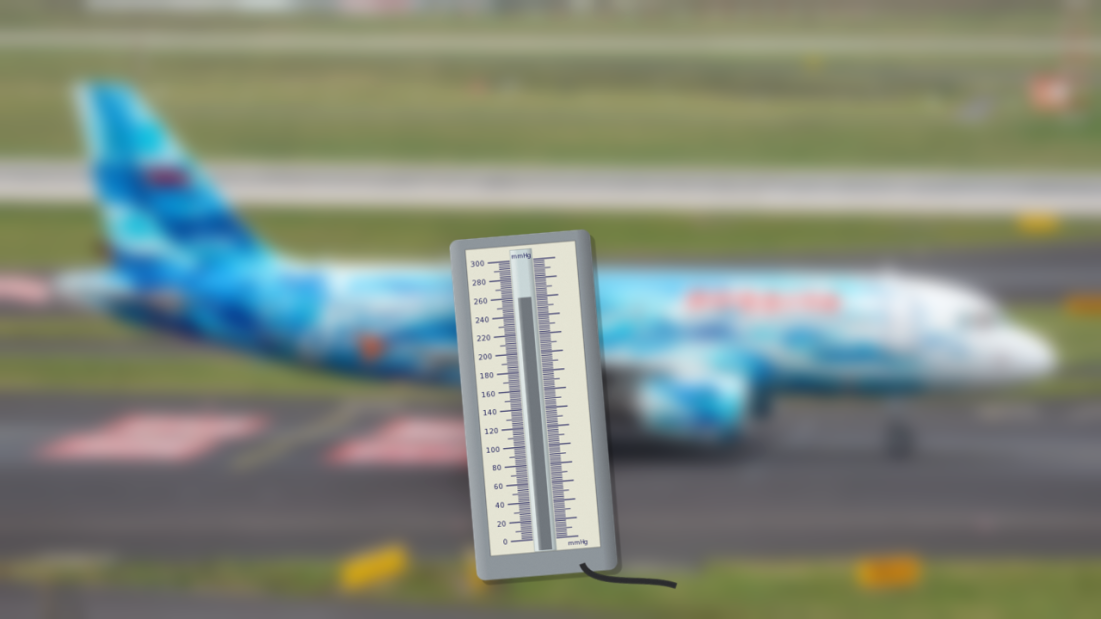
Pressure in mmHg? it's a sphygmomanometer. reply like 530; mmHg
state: 260; mmHg
